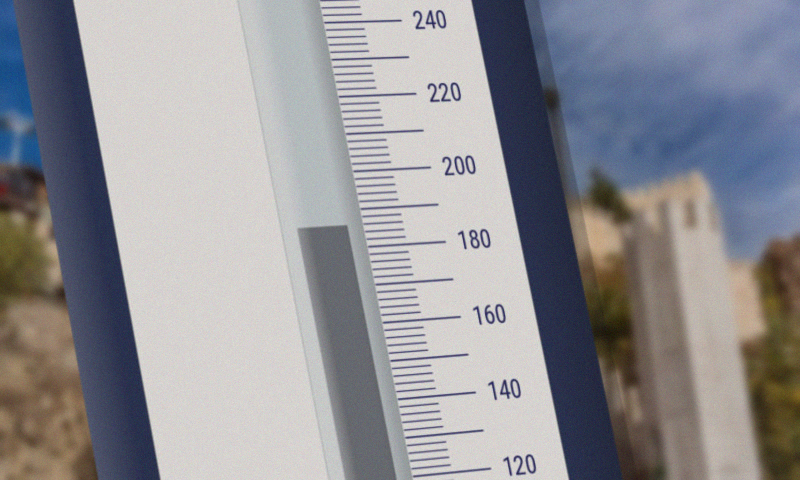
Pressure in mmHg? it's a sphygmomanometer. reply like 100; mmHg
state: 186; mmHg
